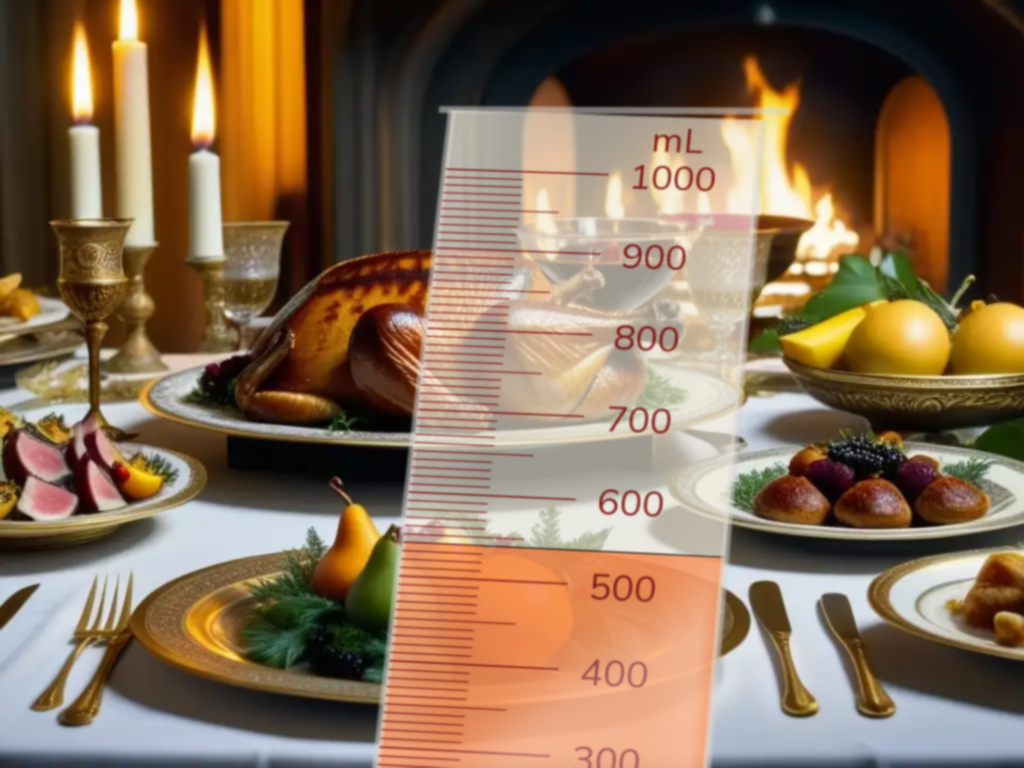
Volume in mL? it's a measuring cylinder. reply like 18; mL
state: 540; mL
